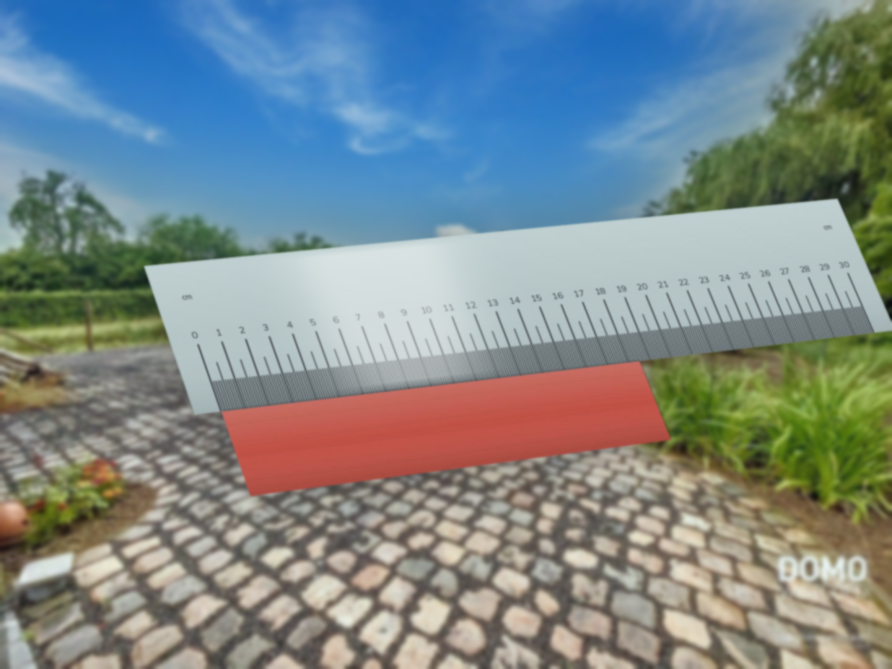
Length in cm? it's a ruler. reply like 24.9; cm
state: 18.5; cm
